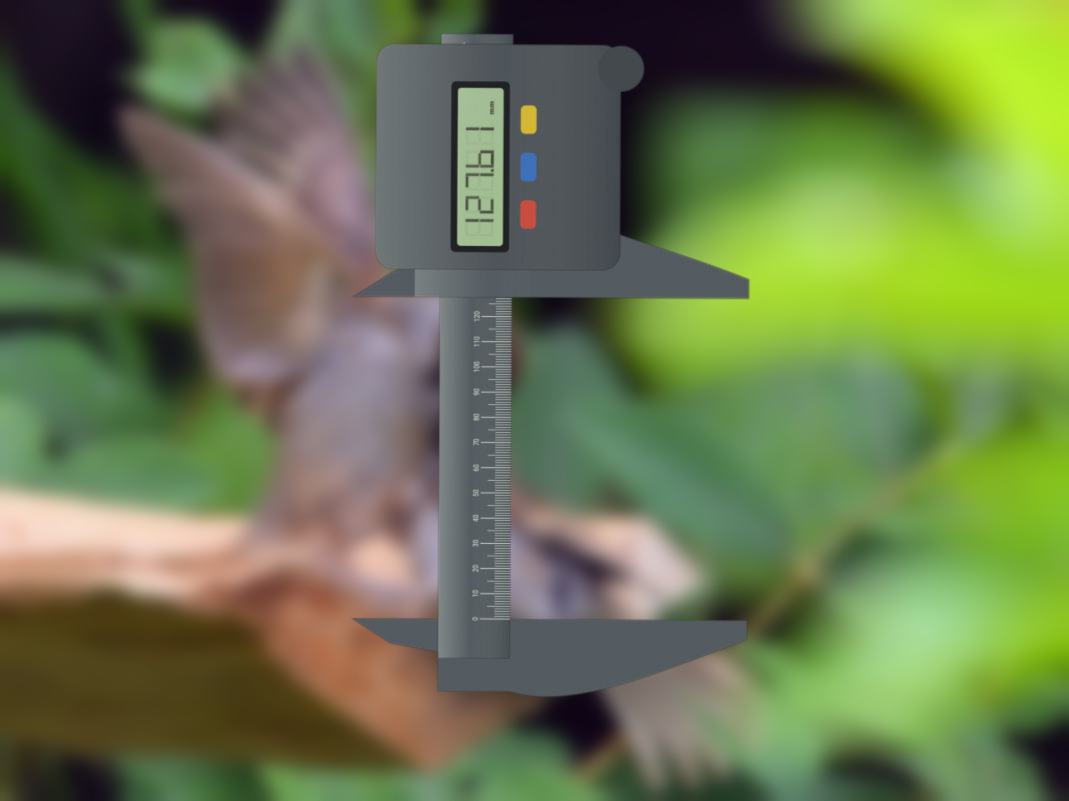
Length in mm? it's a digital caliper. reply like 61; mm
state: 127.61; mm
